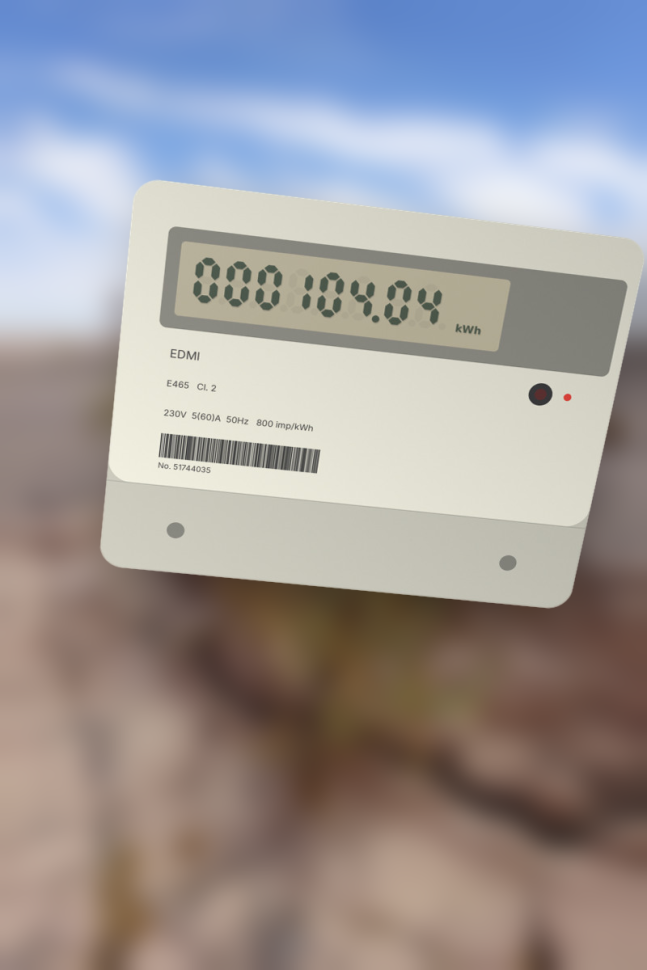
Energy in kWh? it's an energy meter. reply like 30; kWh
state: 104.04; kWh
